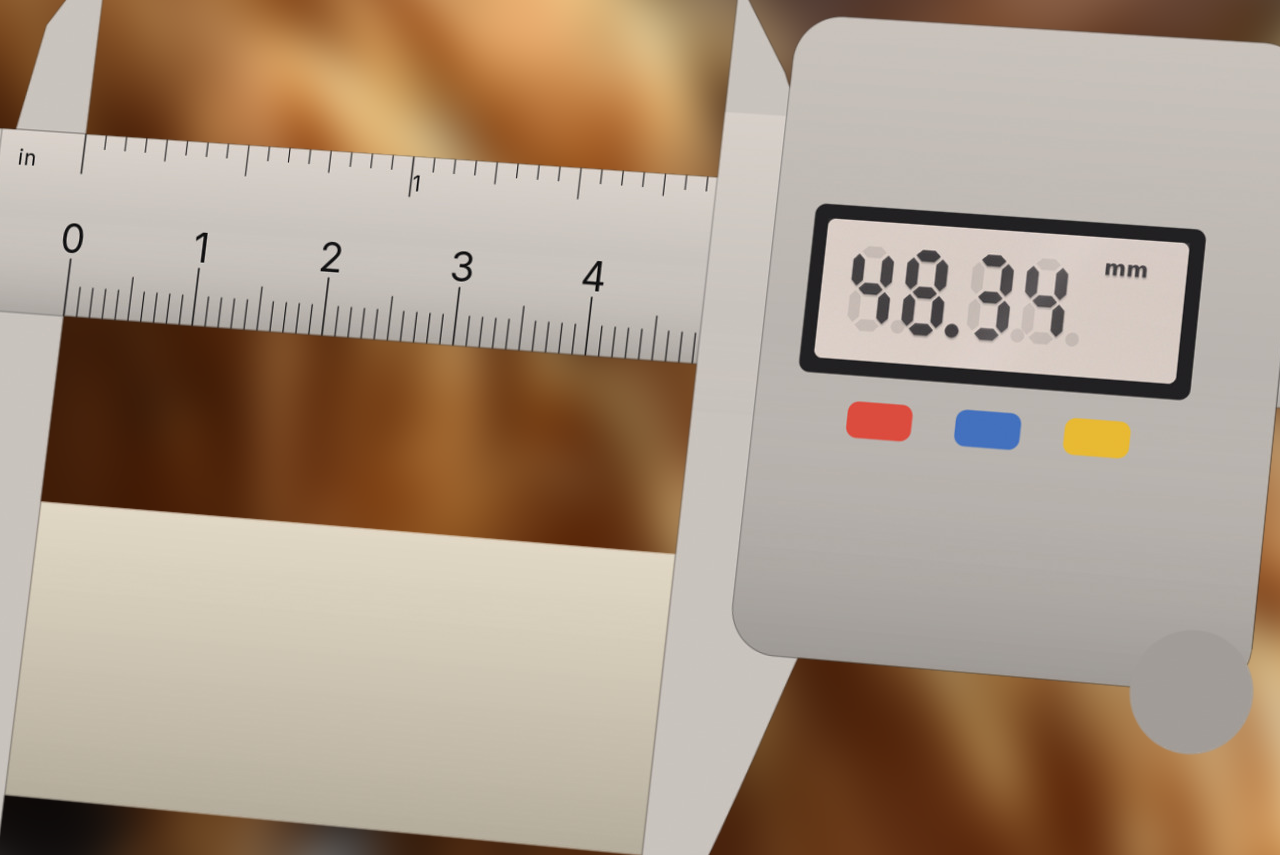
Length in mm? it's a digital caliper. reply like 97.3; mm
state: 48.34; mm
